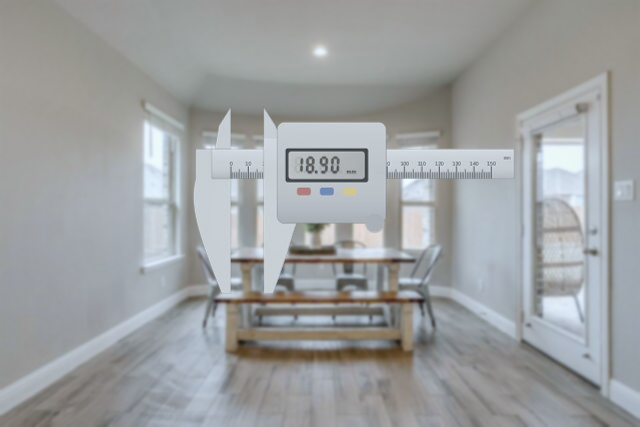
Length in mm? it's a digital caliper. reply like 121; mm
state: 18.90; mm
